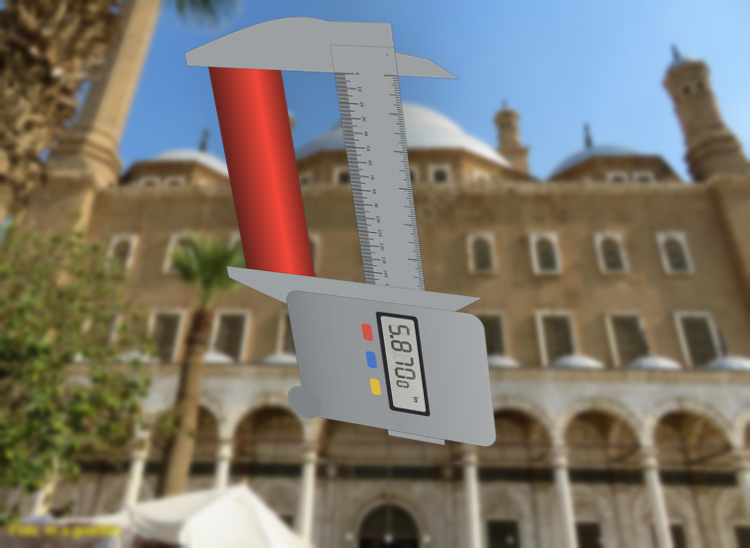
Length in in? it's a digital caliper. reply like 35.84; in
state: 5.8700; in
